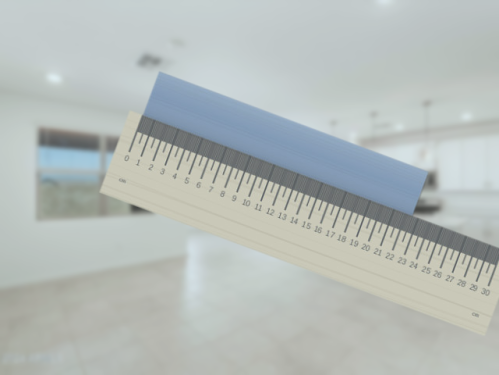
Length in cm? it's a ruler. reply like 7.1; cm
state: 22.5; cm
